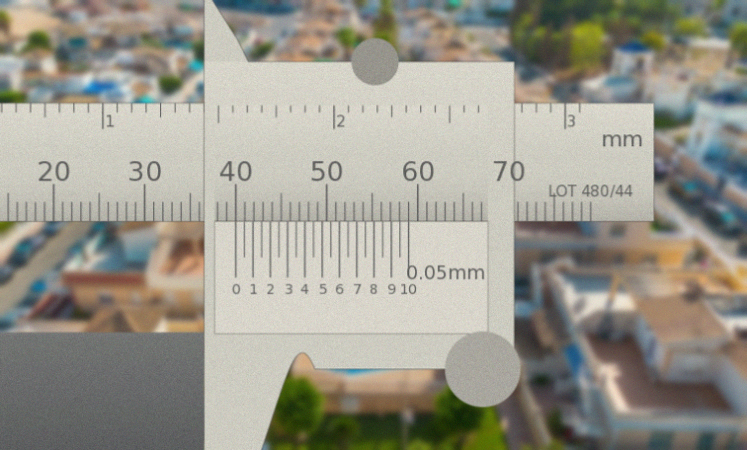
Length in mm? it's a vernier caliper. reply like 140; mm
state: 40.0; mm
